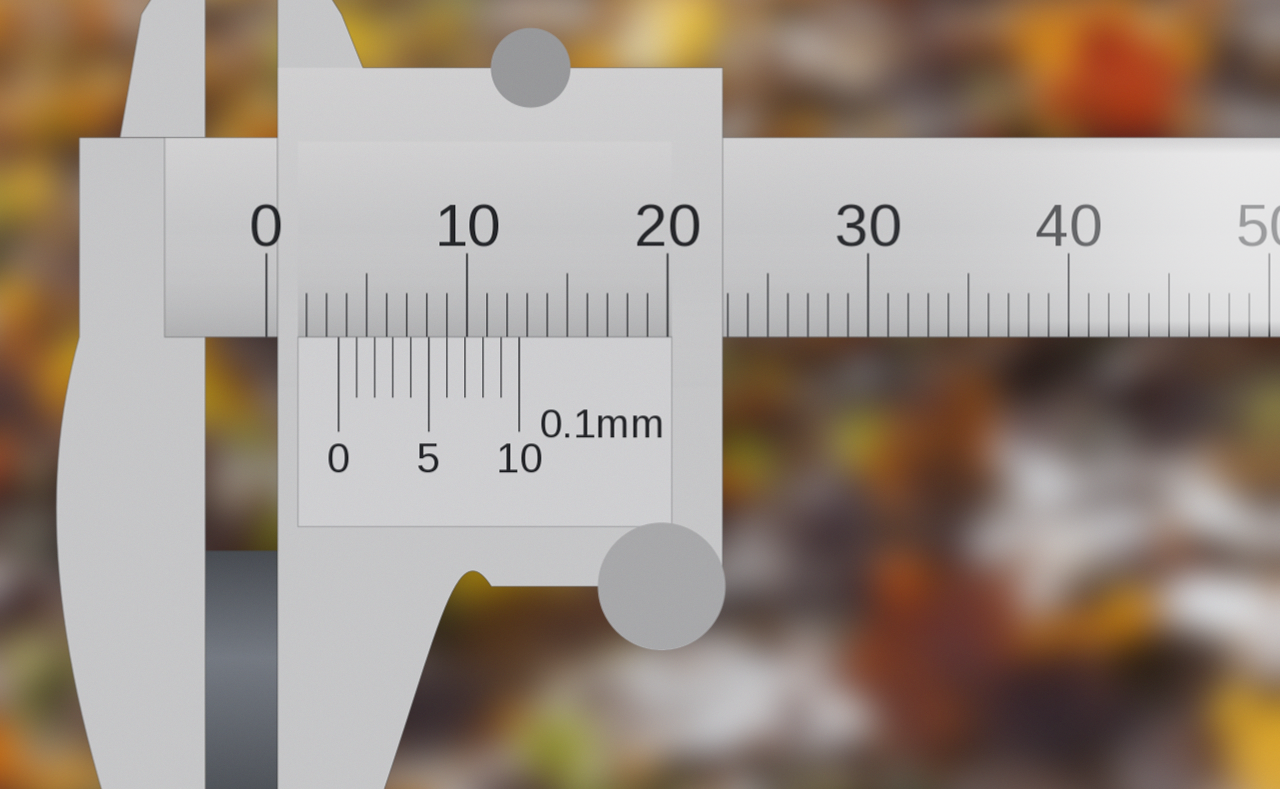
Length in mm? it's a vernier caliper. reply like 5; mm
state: 3.6; mm
